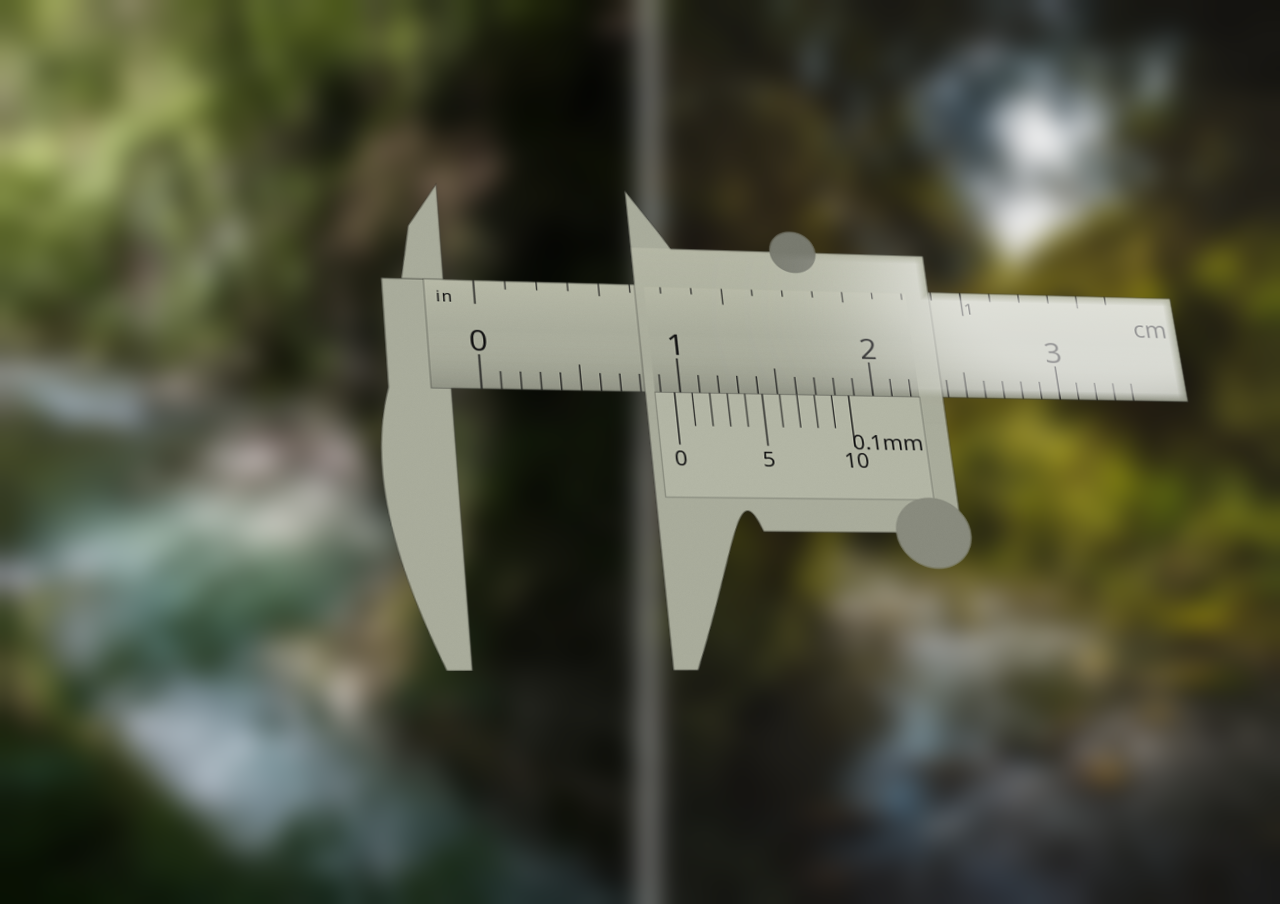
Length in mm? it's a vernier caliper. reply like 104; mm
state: 9.7; mm
